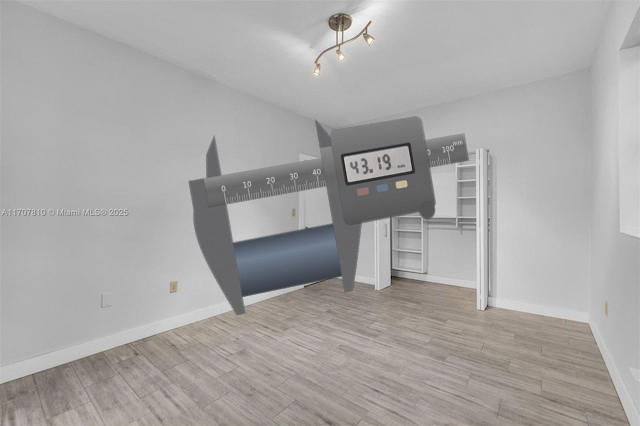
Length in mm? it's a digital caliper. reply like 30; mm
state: 43.19; mm
